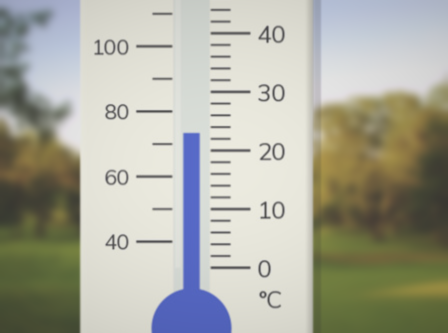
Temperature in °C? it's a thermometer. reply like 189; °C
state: 23; °C
